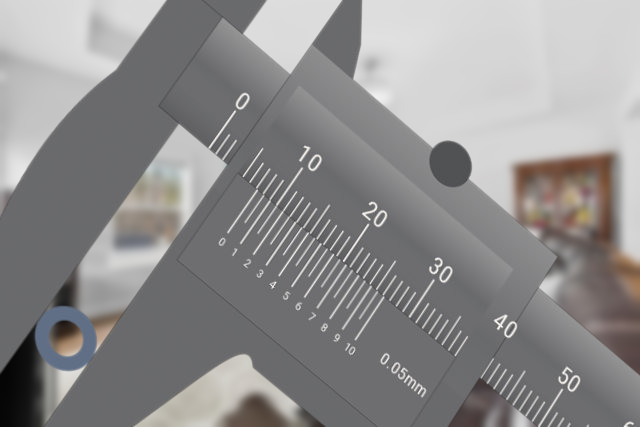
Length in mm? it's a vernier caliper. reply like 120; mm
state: 7.2; mm
